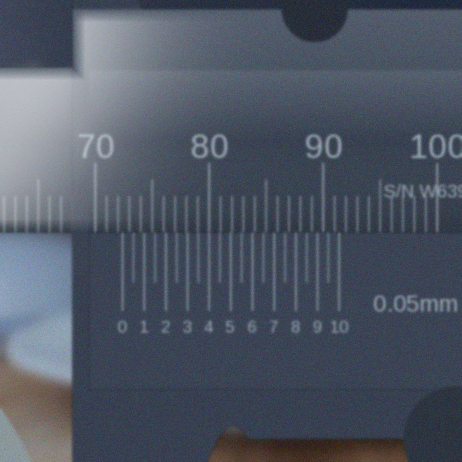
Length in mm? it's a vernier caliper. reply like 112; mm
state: 72.4; mm
